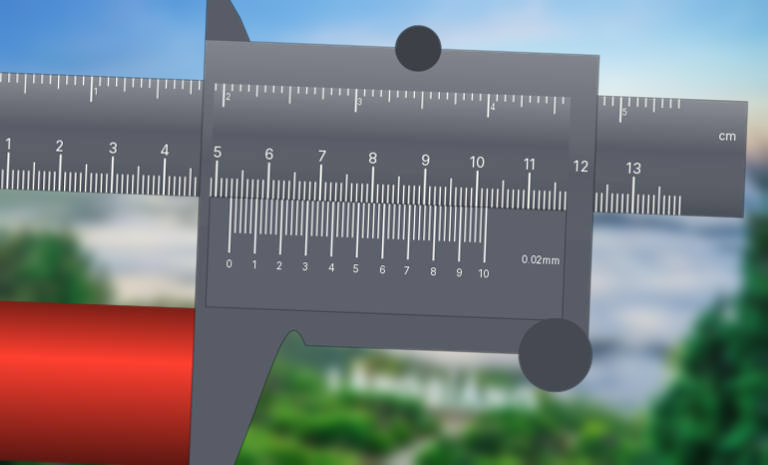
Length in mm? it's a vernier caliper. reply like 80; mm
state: 53.0; mm
